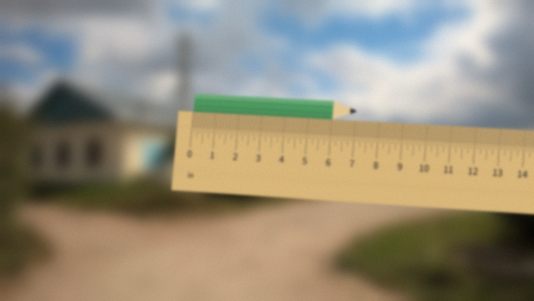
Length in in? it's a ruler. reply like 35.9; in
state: 7; in
